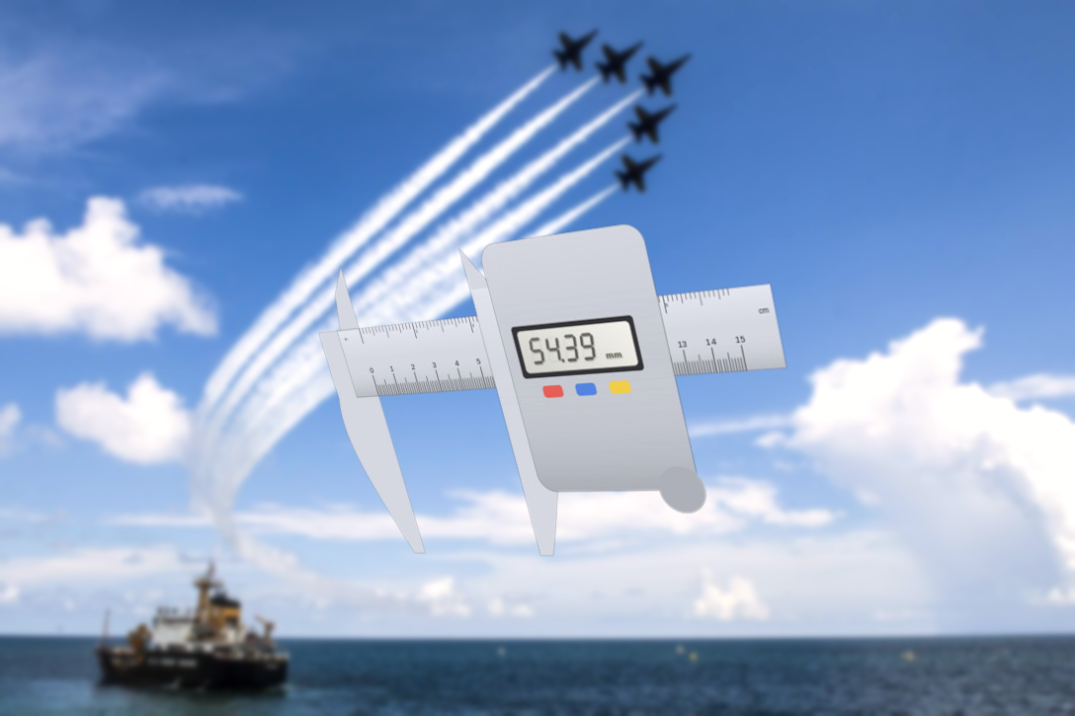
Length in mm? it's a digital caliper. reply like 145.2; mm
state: 54.39; mm
